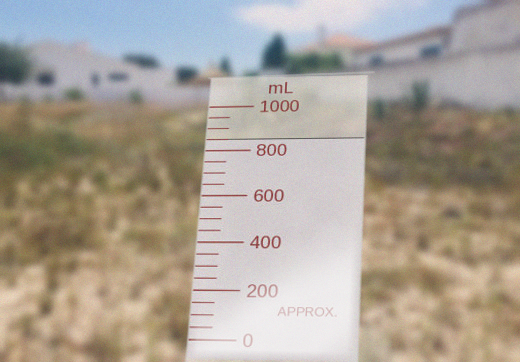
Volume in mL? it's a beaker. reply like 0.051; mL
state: 850; mL
